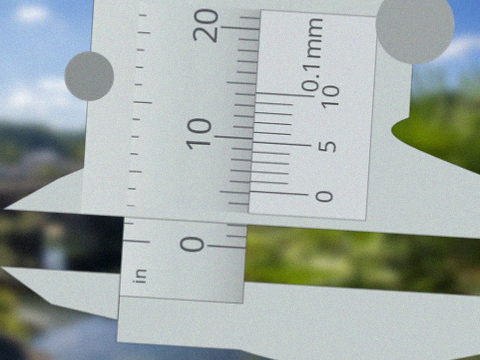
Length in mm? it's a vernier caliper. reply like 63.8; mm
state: 5.2; mm
